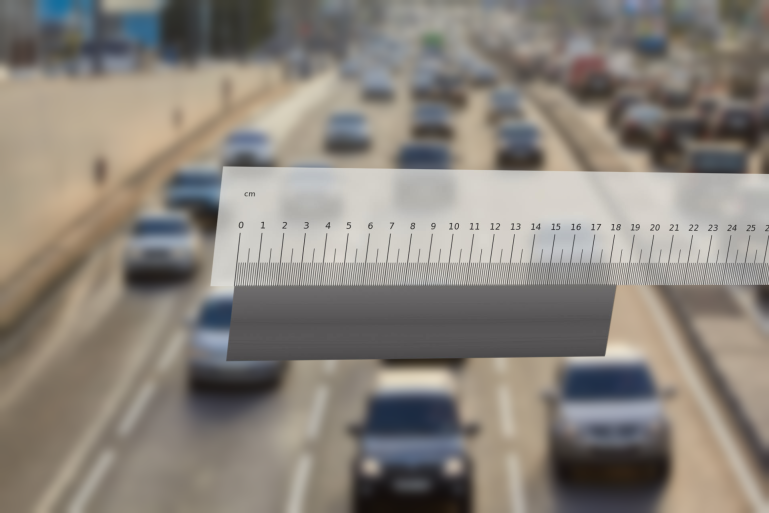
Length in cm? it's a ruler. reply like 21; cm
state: 18.5; cm
